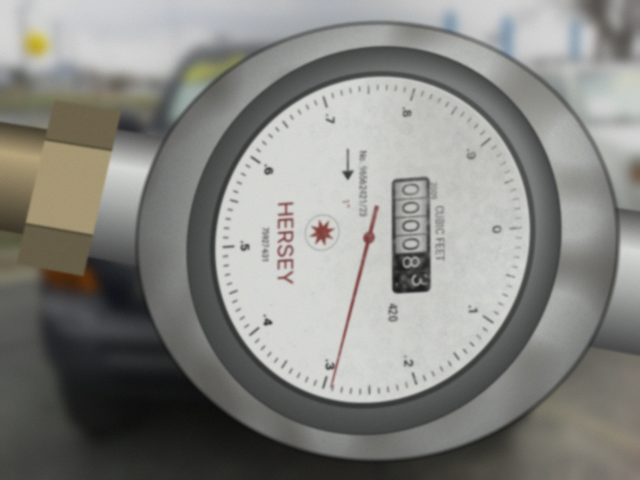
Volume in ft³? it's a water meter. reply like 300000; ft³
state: 83.29; ft³
